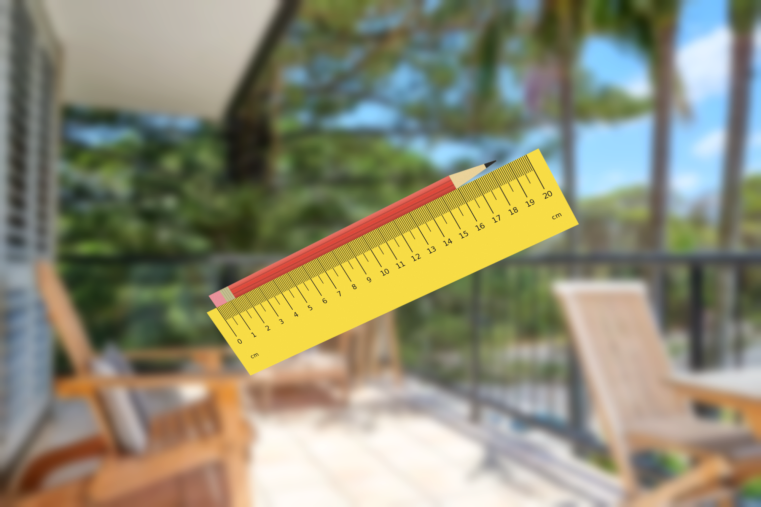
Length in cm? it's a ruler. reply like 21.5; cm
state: 18.5; cm
